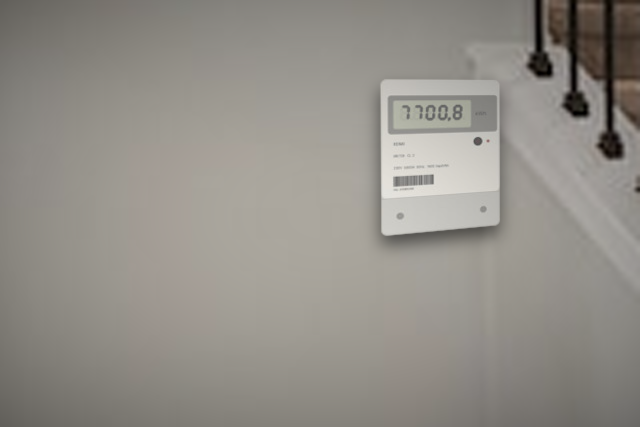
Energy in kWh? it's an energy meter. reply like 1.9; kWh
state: 7700.8; kWh
